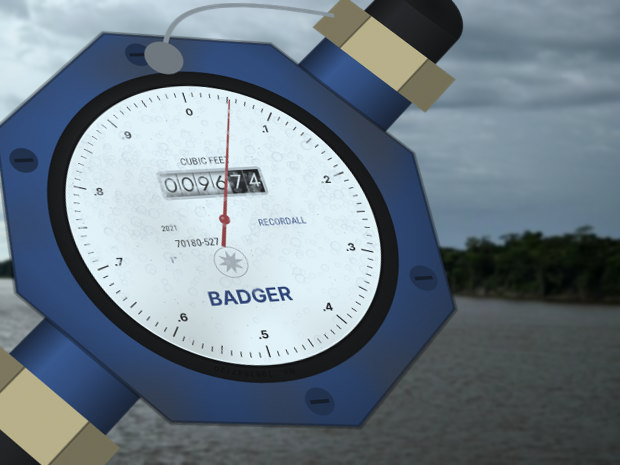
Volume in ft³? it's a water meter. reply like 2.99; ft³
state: 9674.05; ft³
